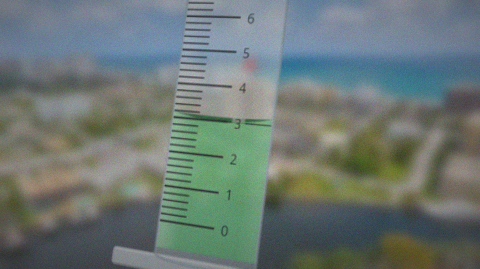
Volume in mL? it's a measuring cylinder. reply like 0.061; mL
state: 3; mL
